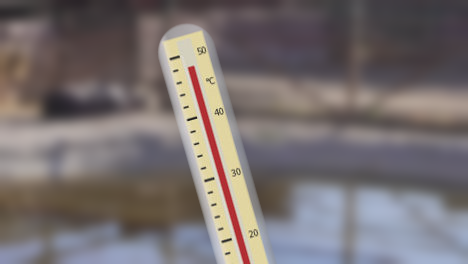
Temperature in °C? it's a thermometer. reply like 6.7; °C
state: 48; °C
